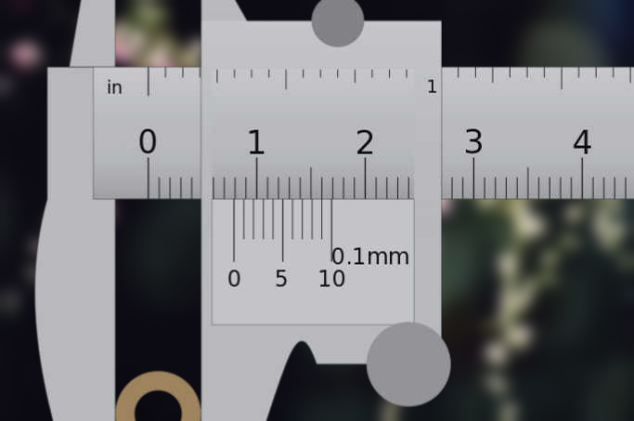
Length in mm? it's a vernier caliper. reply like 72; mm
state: 7.9; mm
